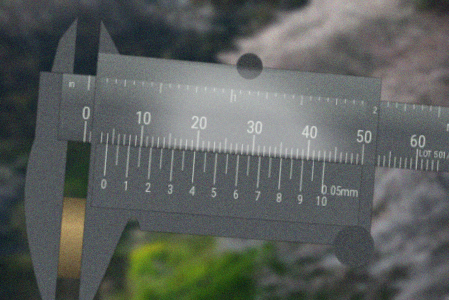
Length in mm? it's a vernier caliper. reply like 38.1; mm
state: 4.0; mm
